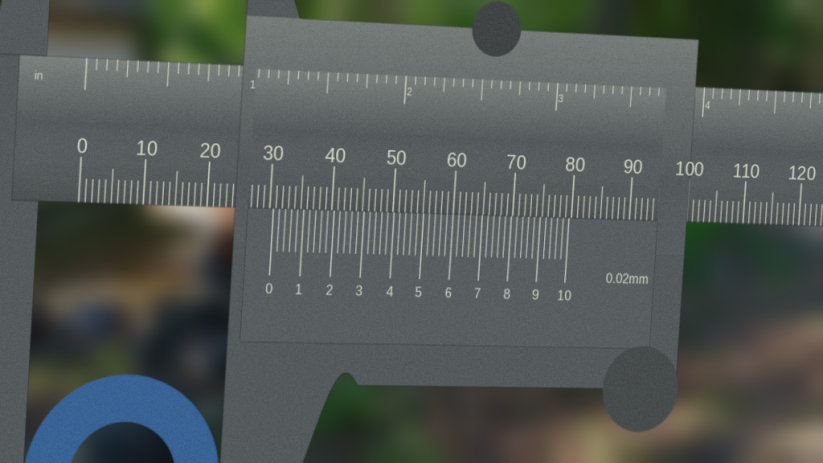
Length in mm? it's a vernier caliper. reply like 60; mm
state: 30.6; mm
